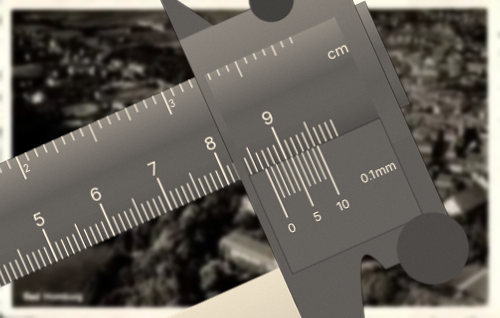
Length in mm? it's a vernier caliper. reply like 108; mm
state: 86.4; mm
